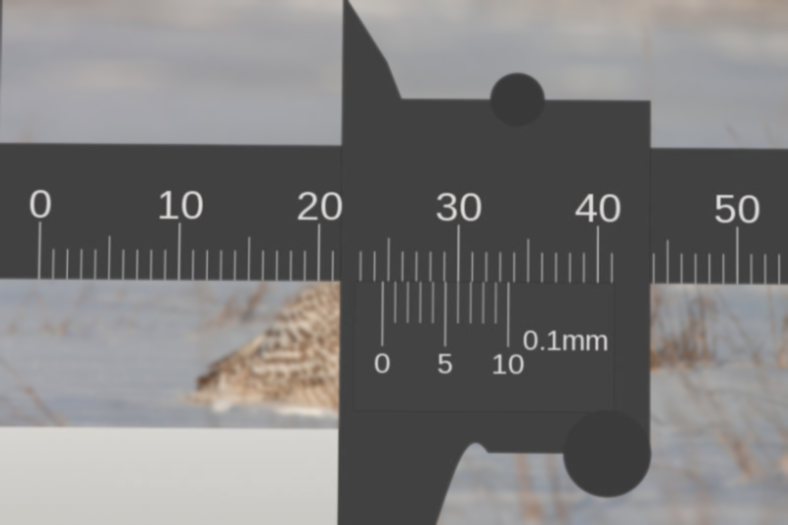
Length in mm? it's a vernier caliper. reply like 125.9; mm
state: 24.6; mm
